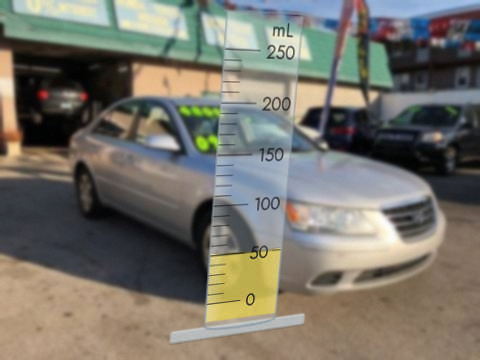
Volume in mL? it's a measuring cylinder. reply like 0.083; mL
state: 50; mL
